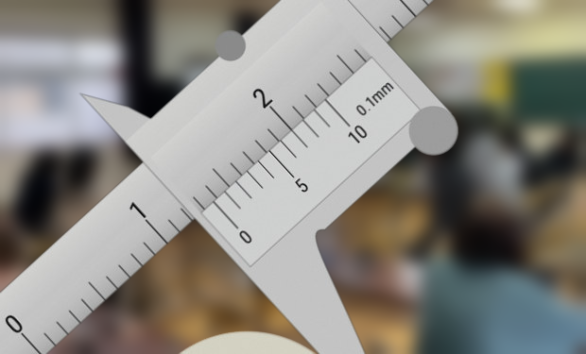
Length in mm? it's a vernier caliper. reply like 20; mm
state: 13.7; mm
